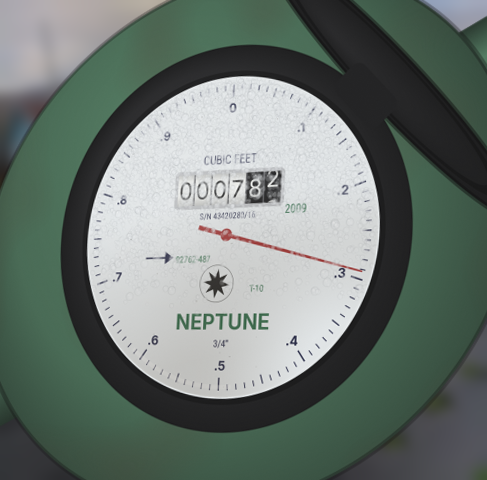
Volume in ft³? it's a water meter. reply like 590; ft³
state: 782.29; ft³
